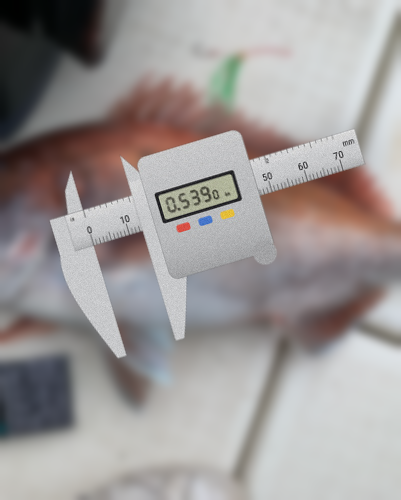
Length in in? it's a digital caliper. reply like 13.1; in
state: 0.5390; in
